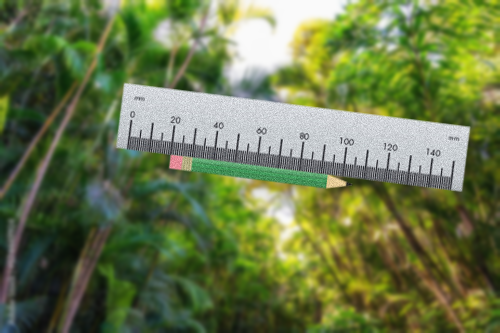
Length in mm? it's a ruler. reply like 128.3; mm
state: 85; mm
